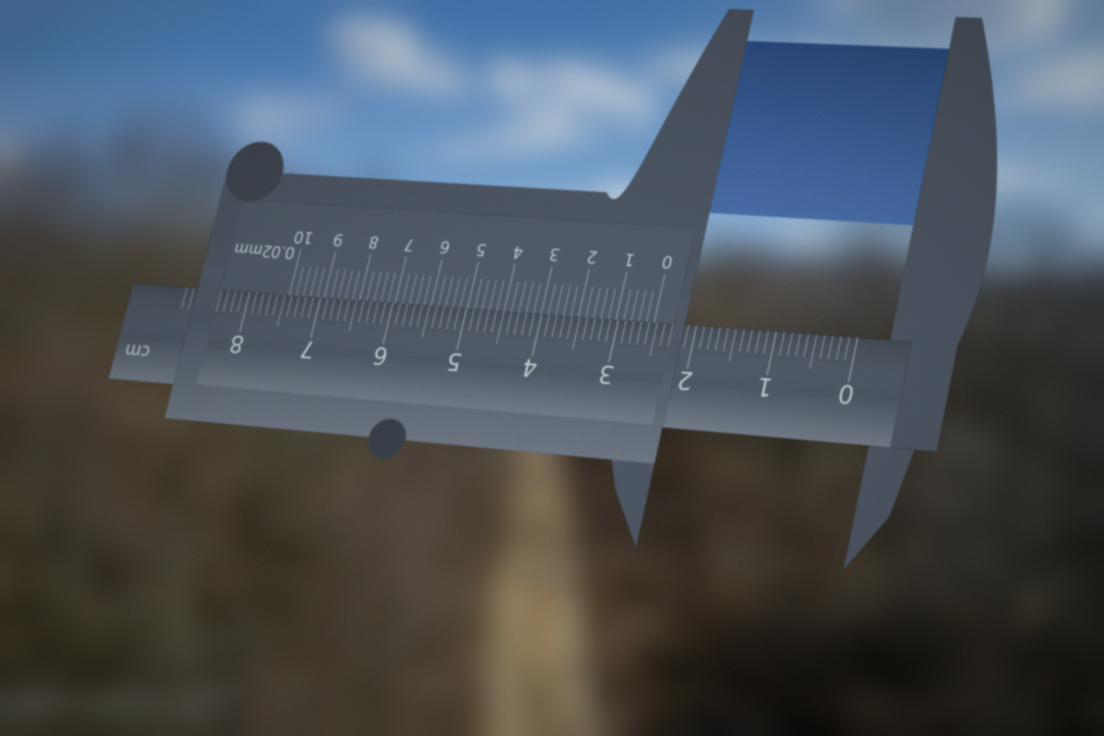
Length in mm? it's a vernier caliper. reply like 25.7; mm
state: 25.4; mm
